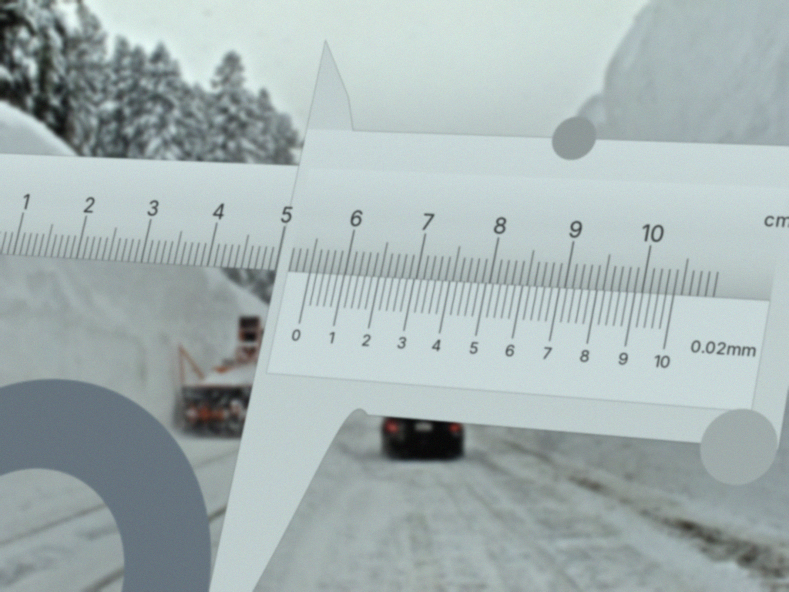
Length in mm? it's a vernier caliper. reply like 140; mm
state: 55.0; mm
